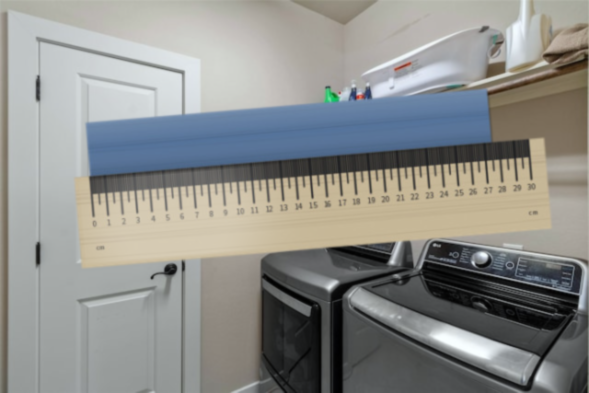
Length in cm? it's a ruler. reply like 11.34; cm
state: 27.5; cm
